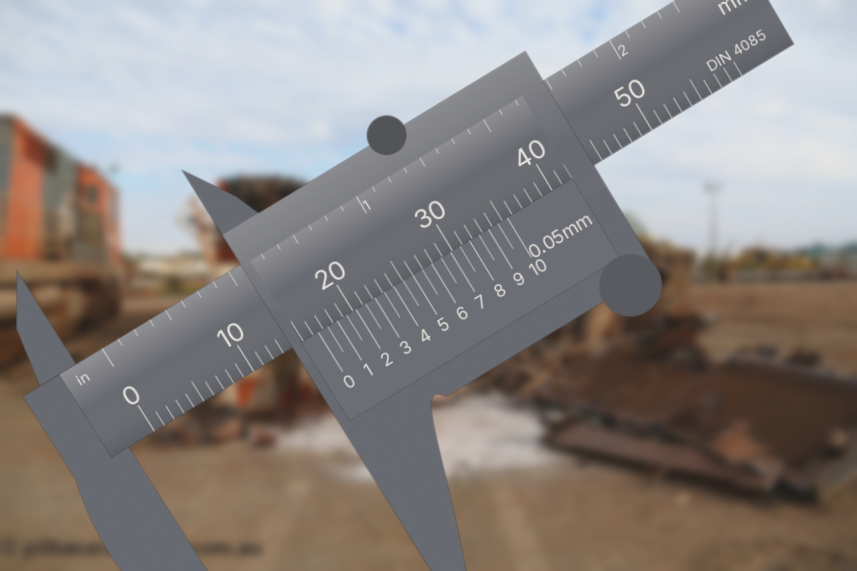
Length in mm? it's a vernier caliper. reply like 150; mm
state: 16.5; mm
